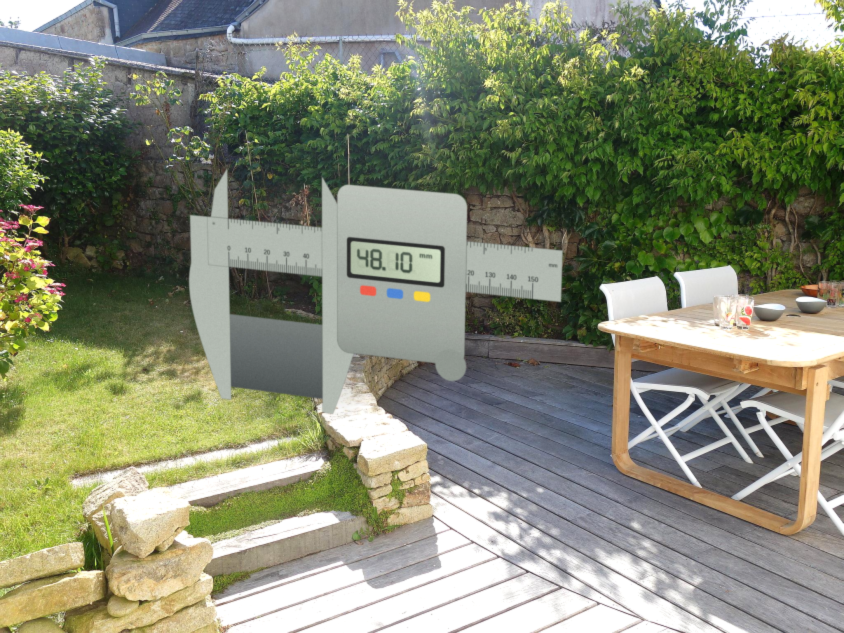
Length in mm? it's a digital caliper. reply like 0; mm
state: 48.10; mm
